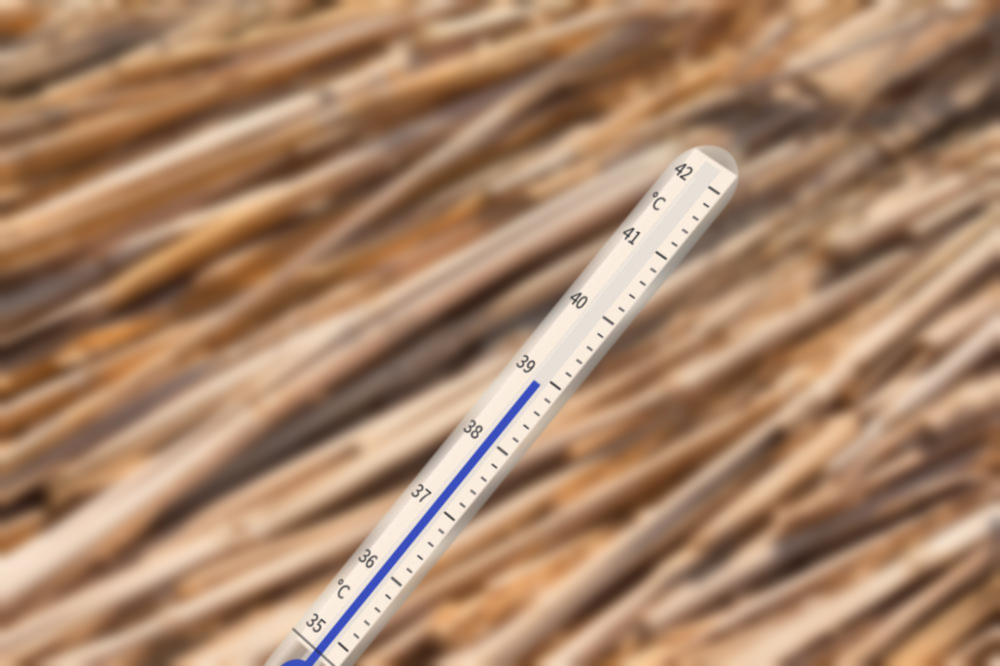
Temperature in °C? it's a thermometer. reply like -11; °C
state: 38.9; °C
